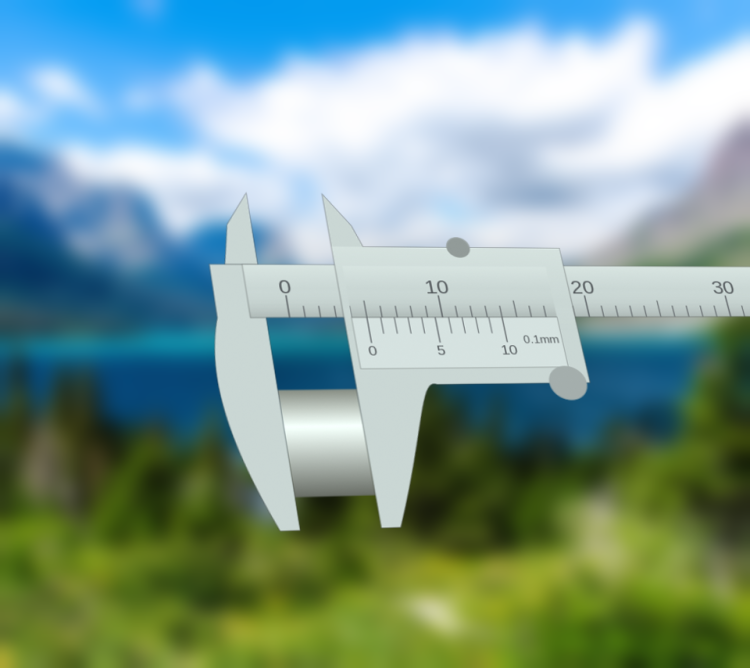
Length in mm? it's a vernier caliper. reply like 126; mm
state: 5.0; mm
